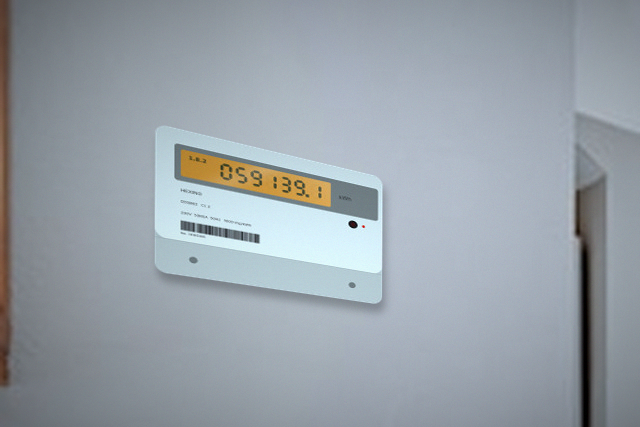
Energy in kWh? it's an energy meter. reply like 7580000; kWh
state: 59139.1; kWh
